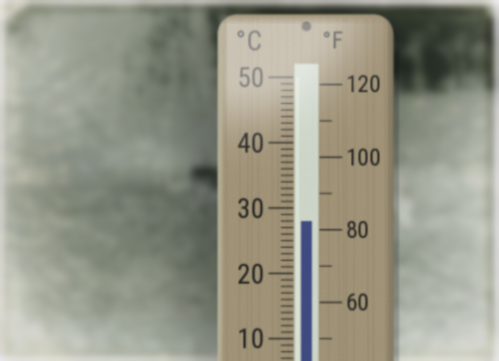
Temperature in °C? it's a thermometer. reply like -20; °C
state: 28; °C
